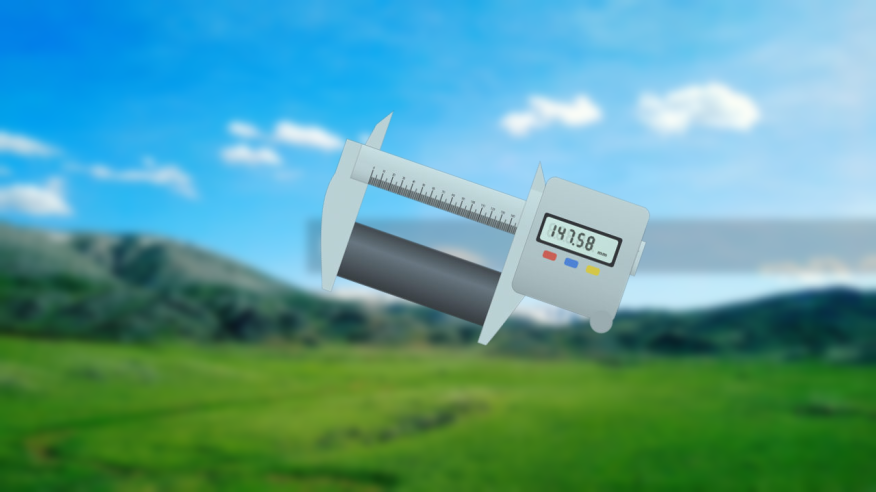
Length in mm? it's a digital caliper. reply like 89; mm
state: 147.58; mm
